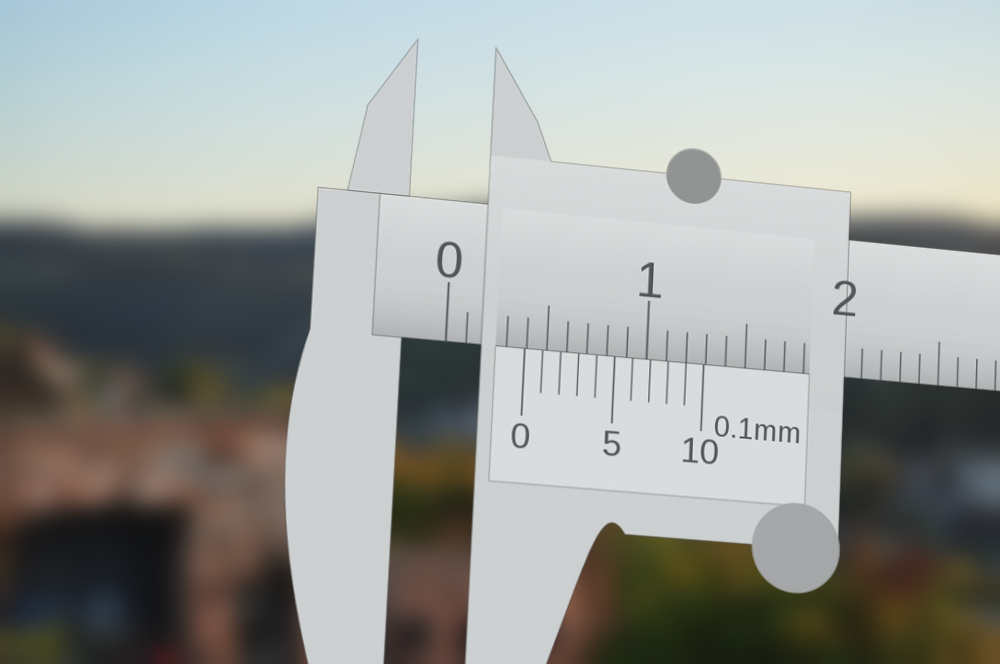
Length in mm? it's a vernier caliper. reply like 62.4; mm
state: 3.9; mm
